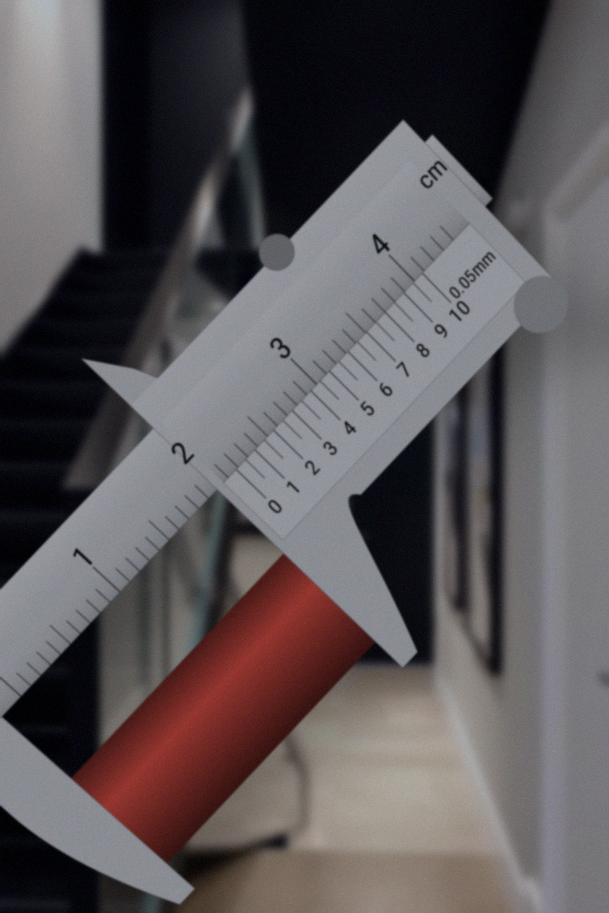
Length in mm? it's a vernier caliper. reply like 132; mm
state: 21.8; mm
